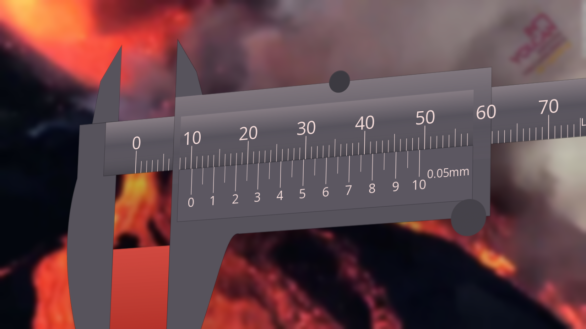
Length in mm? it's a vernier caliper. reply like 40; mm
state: 10.2; mm
